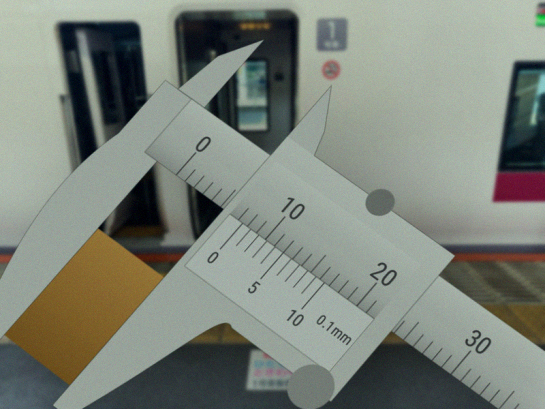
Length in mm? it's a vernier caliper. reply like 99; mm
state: 7.5; mm
